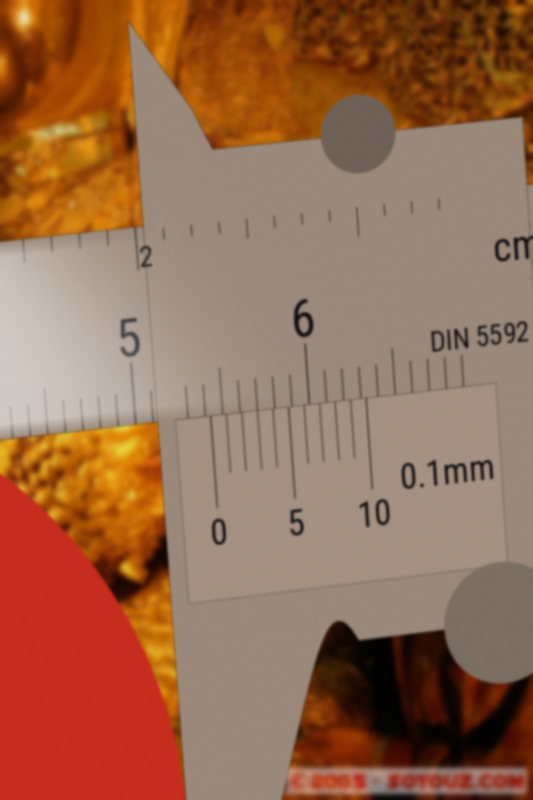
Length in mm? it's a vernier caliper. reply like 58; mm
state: 54.3; mm
